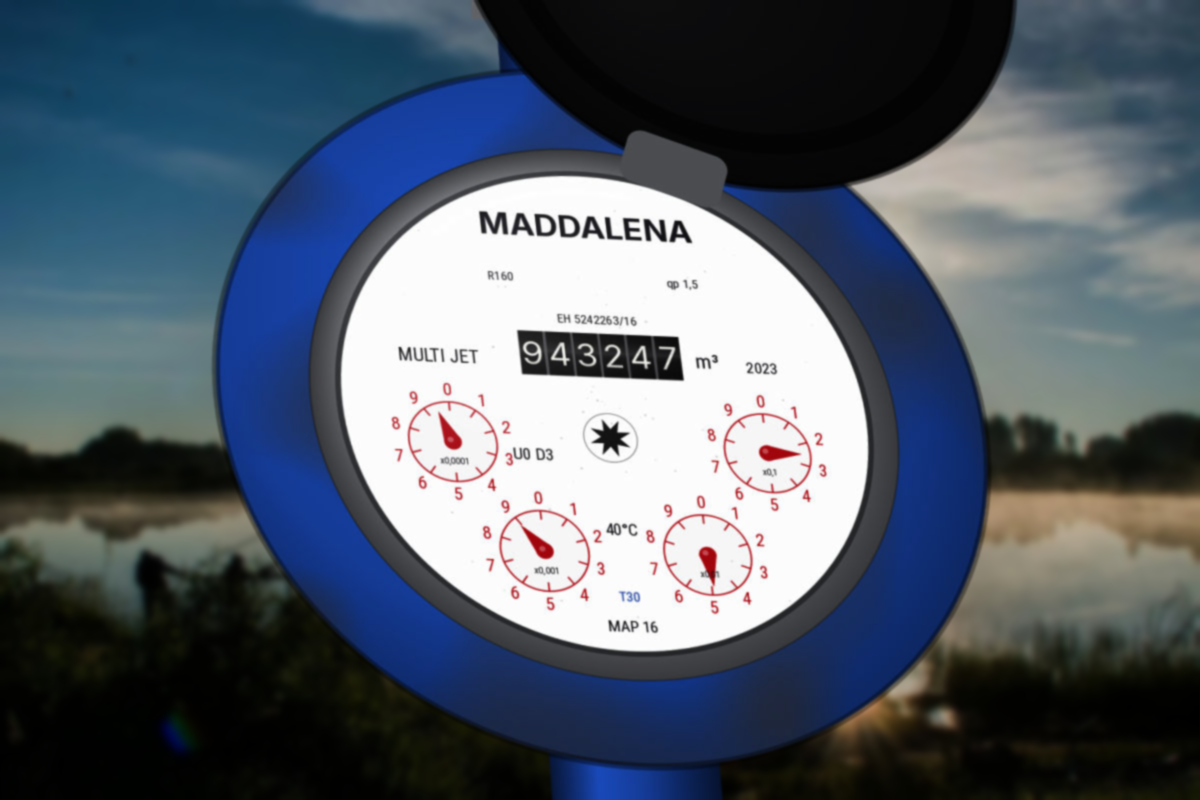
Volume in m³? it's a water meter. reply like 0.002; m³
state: 943247.2489; m³
